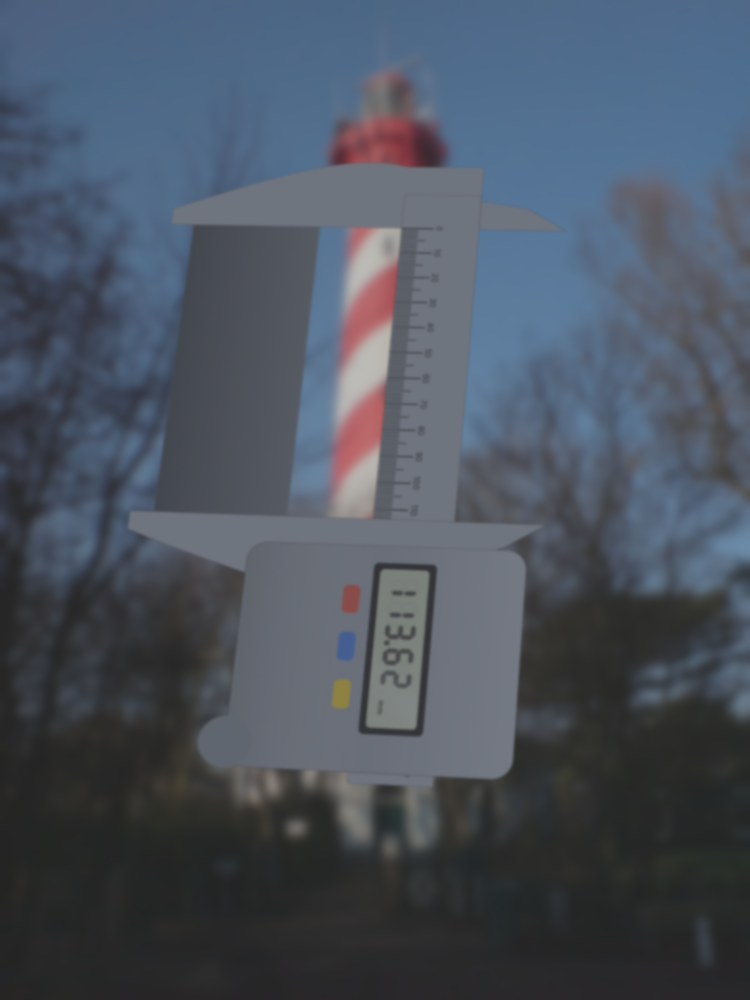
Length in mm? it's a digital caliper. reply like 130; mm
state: 113.62; mm
